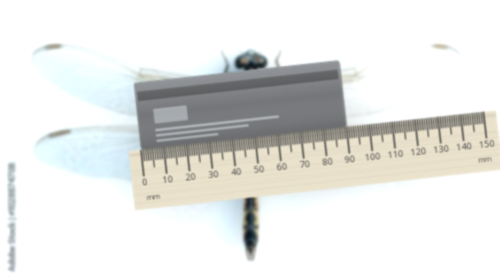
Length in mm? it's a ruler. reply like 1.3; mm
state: 90; mm
